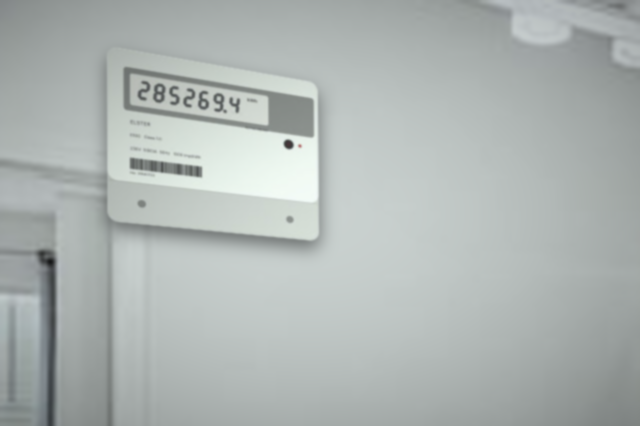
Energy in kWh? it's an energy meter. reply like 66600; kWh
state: 285269.4; kWh
